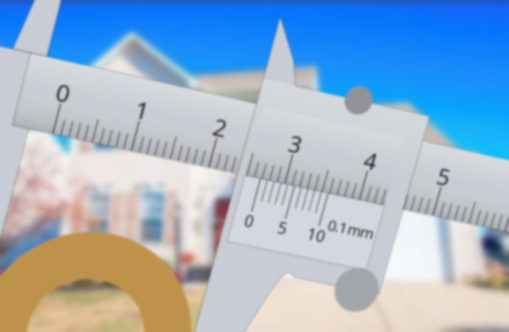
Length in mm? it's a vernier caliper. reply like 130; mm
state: 26.8; mm
